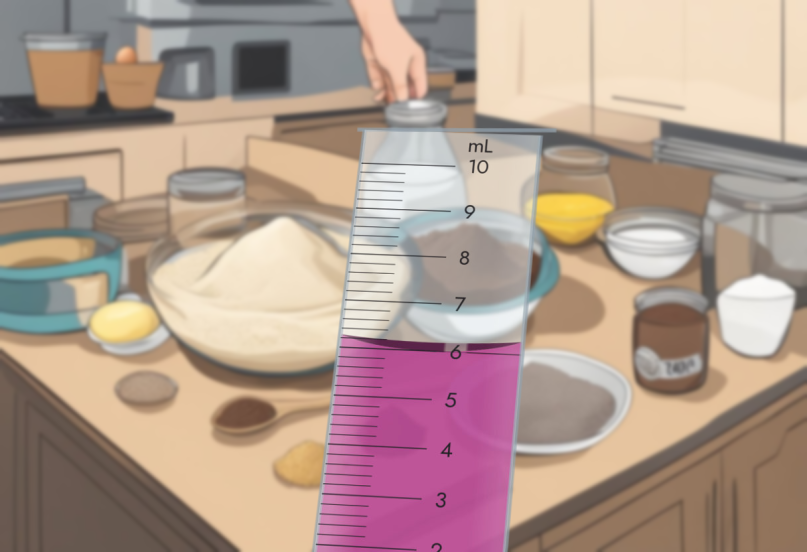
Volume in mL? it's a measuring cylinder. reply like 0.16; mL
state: 6; mL
